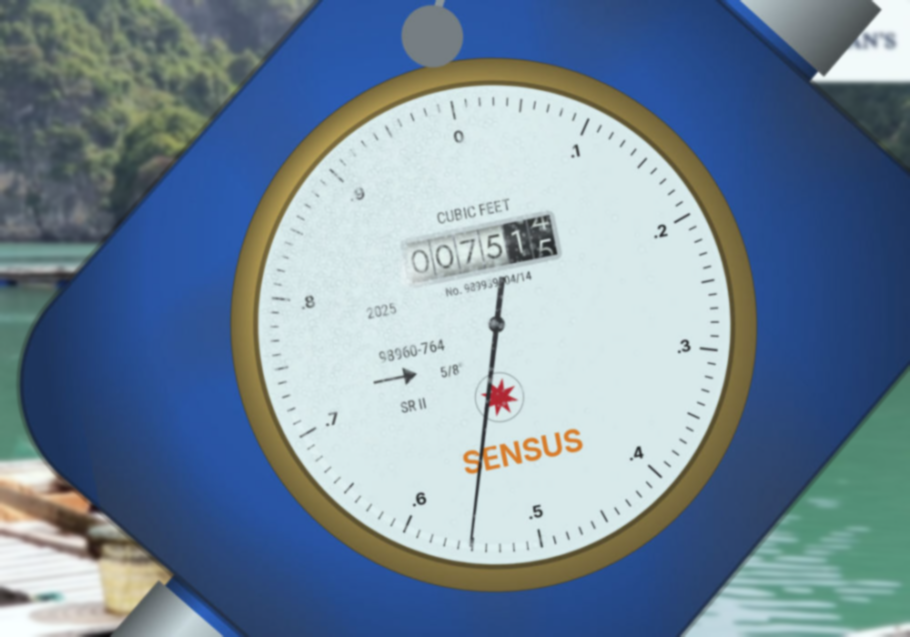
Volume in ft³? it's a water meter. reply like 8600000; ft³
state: 7514.55; ft³
